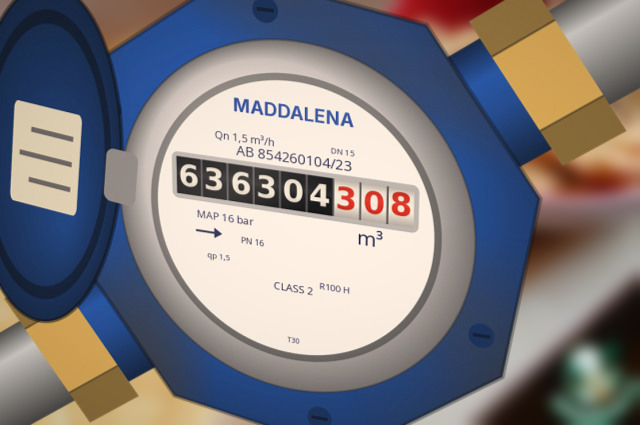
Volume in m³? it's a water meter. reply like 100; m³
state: 636304.308; m³
